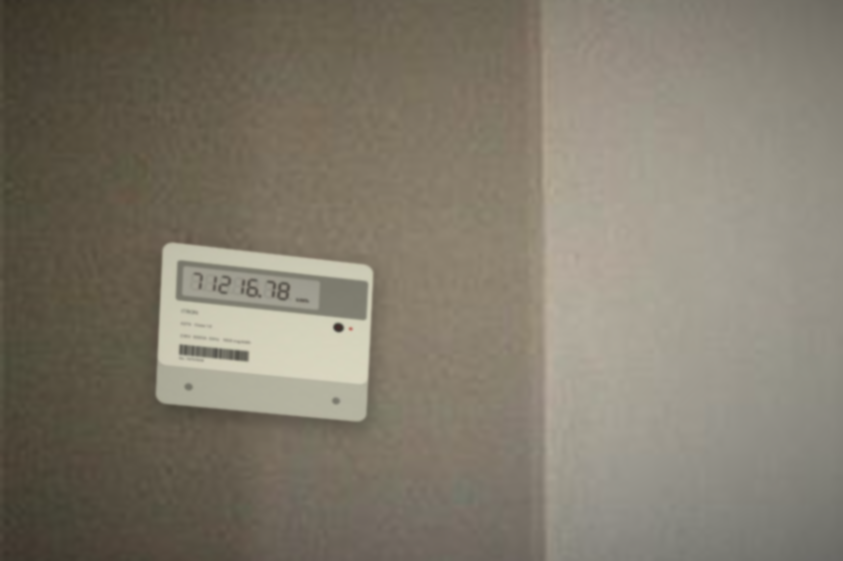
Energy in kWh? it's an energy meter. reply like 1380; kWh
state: 71216.78; kWh
